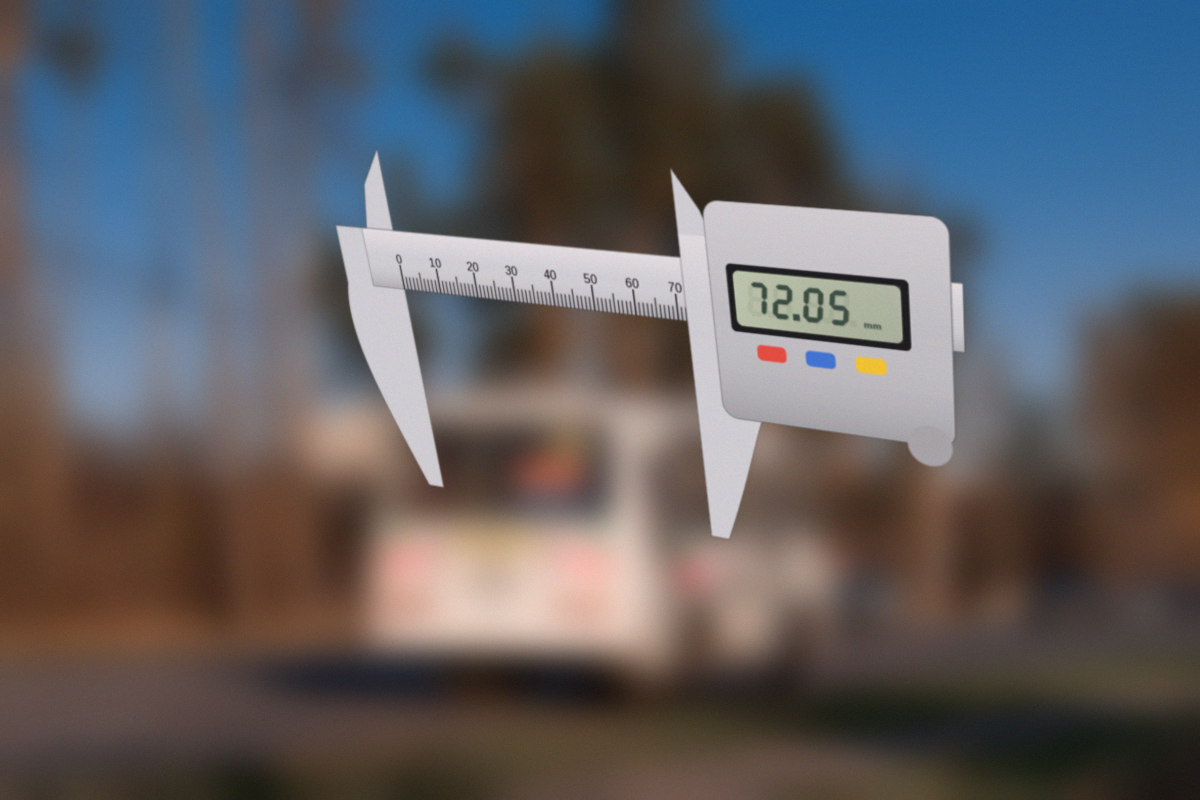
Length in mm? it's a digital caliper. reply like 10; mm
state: 72.05; mm
